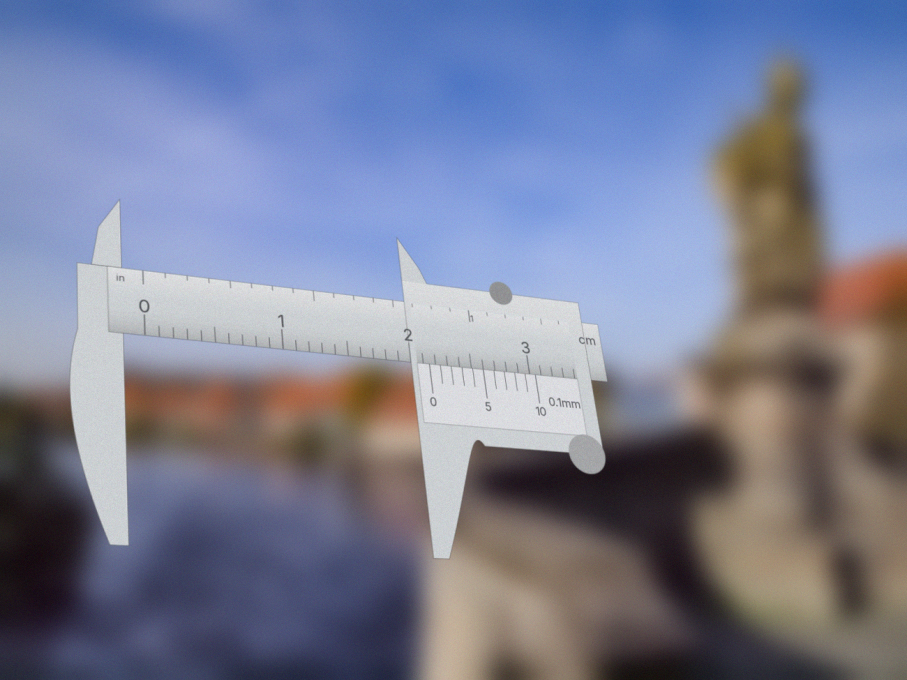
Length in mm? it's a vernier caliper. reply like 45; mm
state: 21.5; mm
